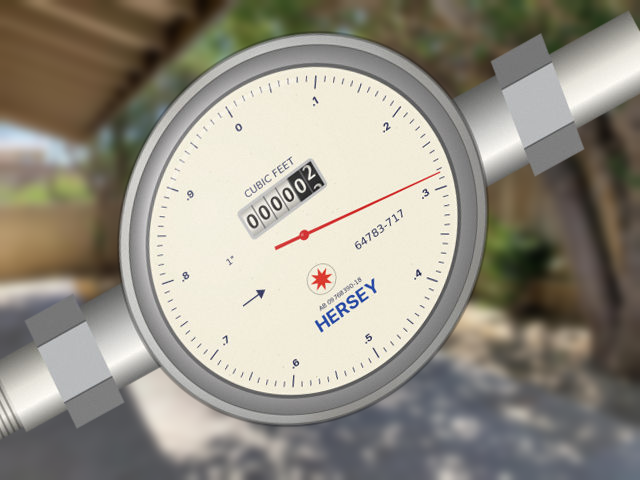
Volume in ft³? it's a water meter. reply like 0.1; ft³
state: 2.28; ft³
